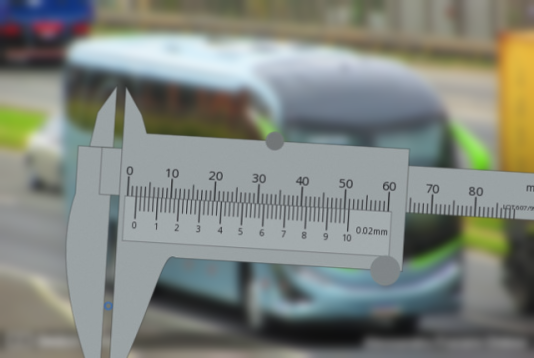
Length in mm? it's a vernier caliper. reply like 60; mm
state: 2.0; mm
